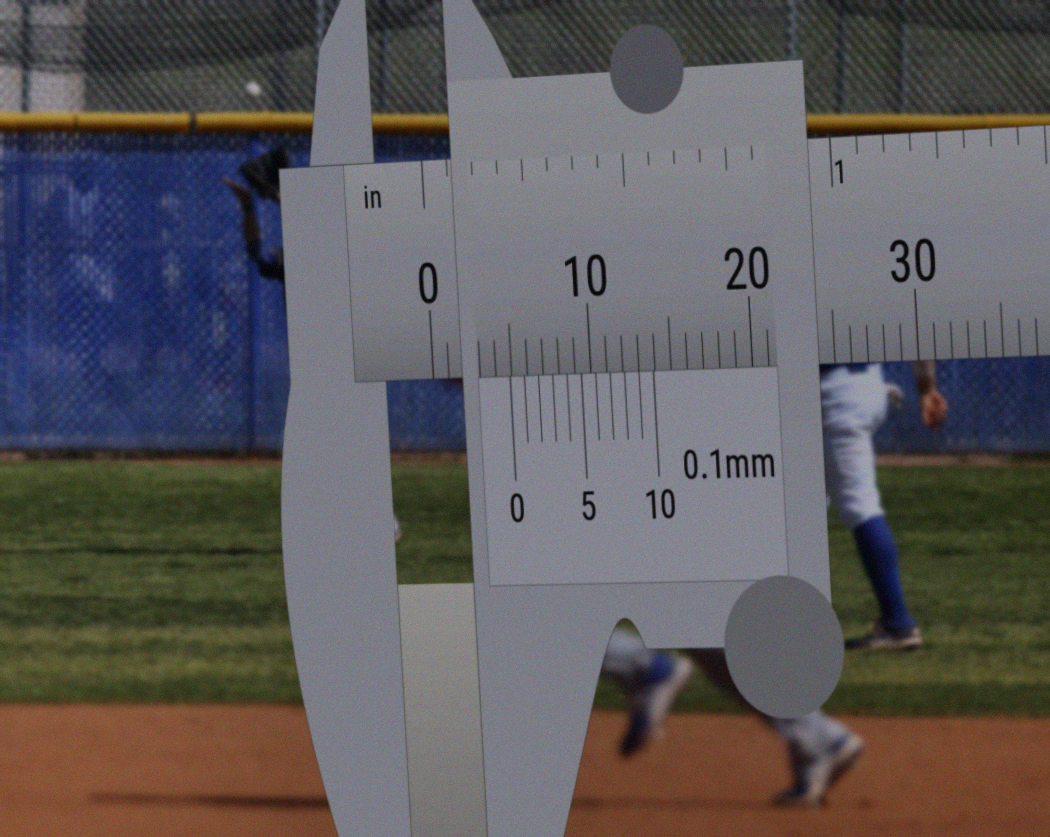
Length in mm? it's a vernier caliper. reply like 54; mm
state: 4.9; mm
